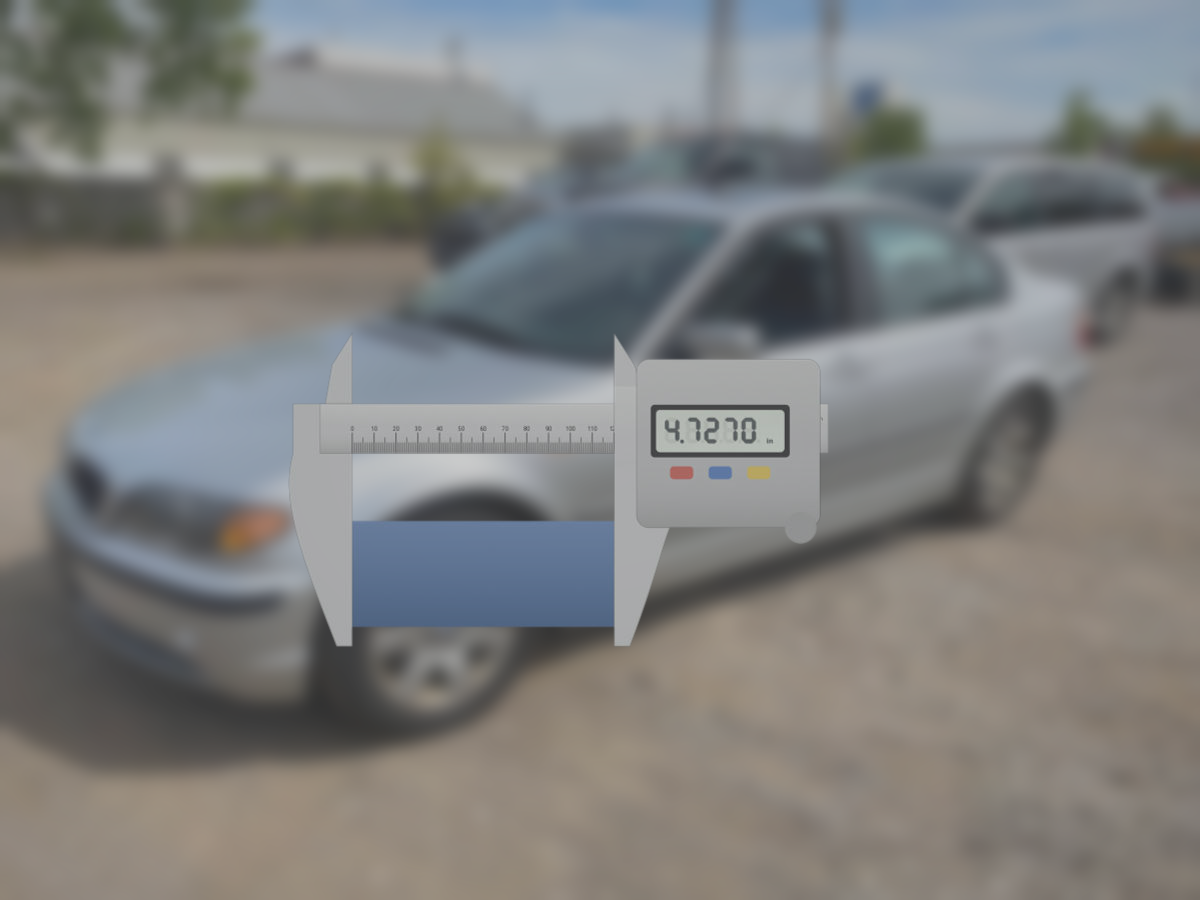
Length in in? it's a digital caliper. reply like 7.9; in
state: 4.7270; in
